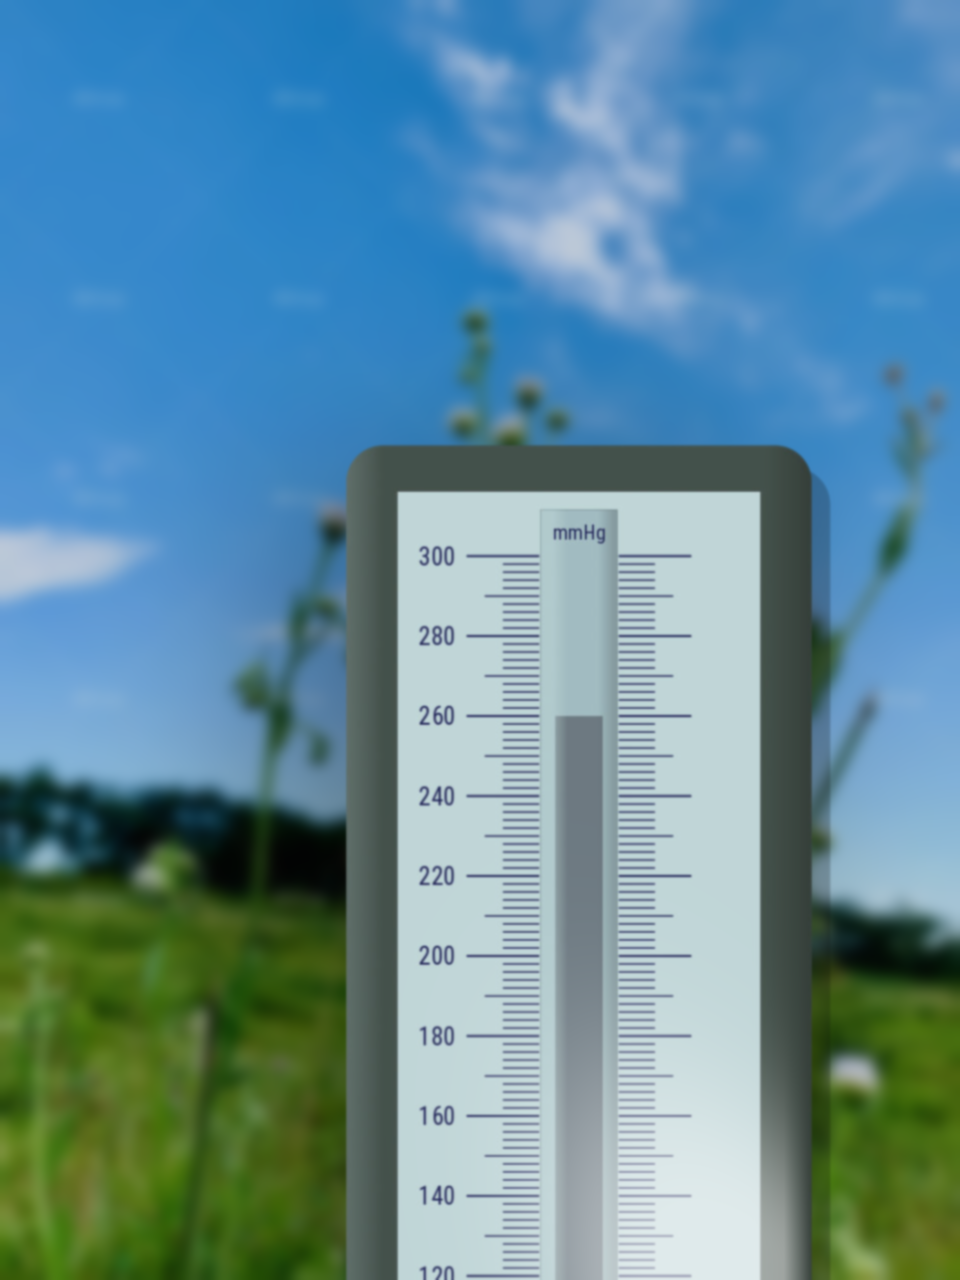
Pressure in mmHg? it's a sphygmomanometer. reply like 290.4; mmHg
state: 260; mmHg
